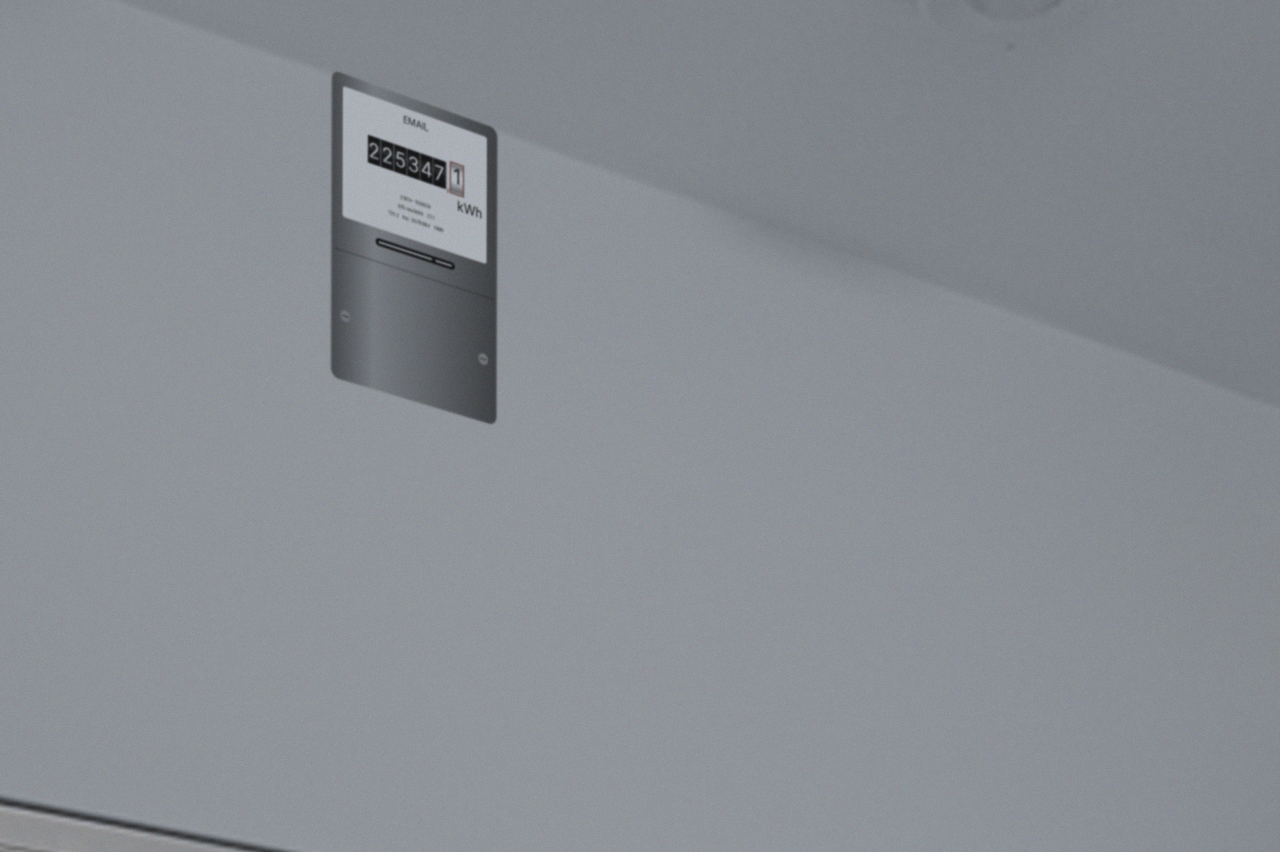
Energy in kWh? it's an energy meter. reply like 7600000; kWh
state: 225347.1; kWh
